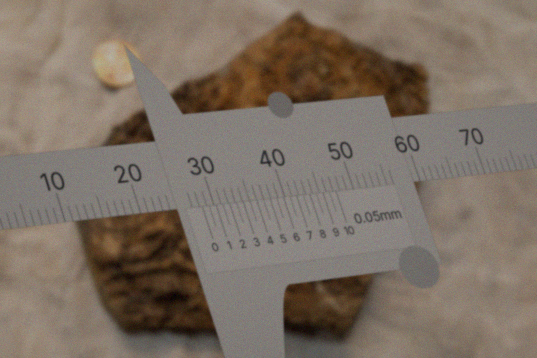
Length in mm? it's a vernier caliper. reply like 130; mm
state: 28.4; mm
